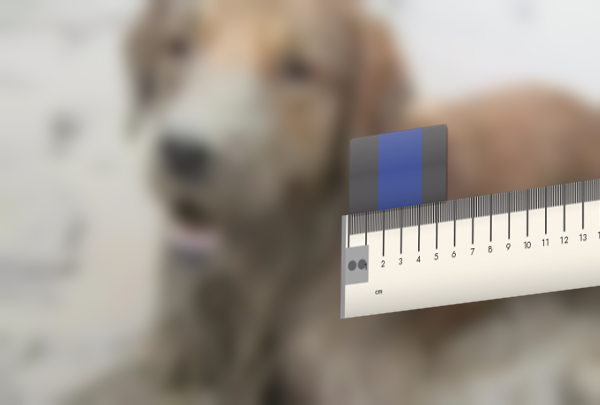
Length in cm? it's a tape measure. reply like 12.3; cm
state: 5.5; cm
